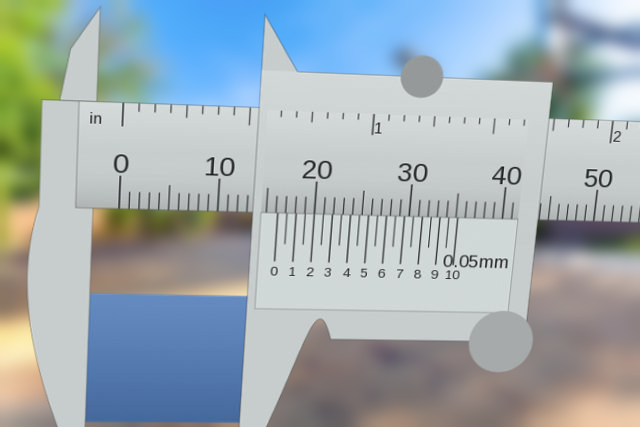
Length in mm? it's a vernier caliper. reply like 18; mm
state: 16.2; mm
